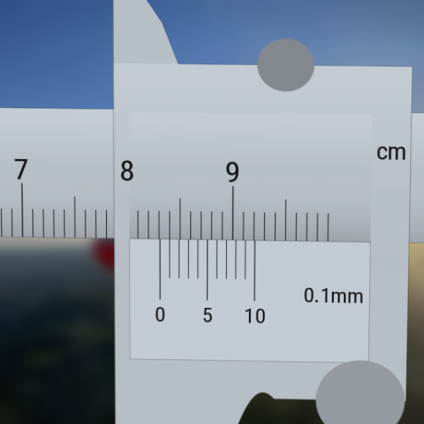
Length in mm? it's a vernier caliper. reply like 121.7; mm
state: 83.1; mm
